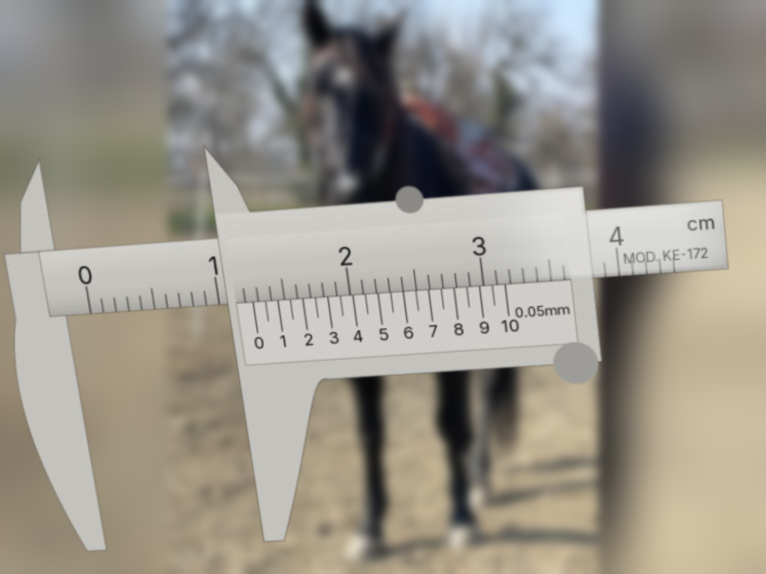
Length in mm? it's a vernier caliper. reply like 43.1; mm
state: 12.6; mm
